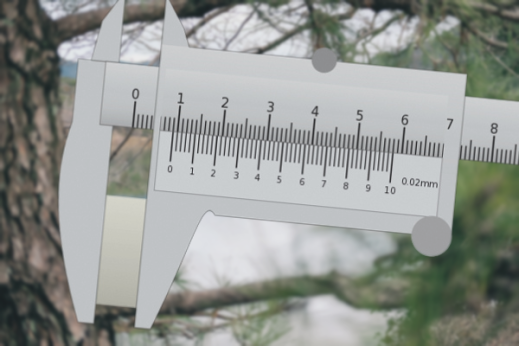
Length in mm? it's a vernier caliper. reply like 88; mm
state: 9.0; mm
